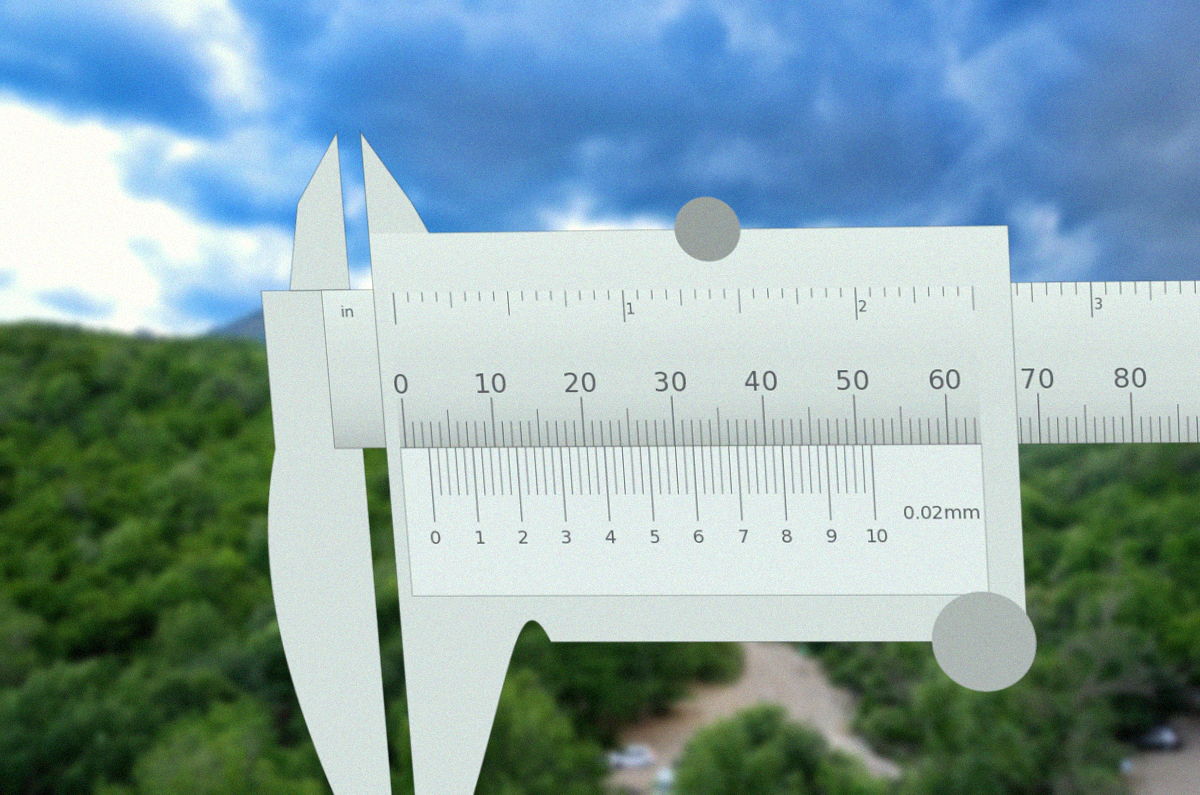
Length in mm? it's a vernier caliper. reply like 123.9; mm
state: 2.6; mm
